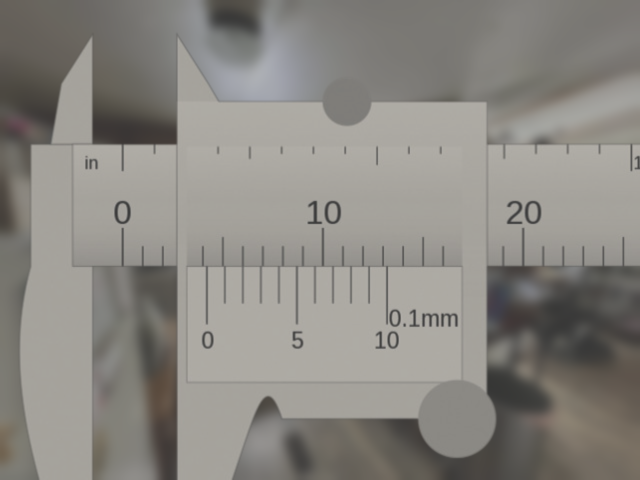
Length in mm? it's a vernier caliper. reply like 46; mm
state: 4.2; mm
